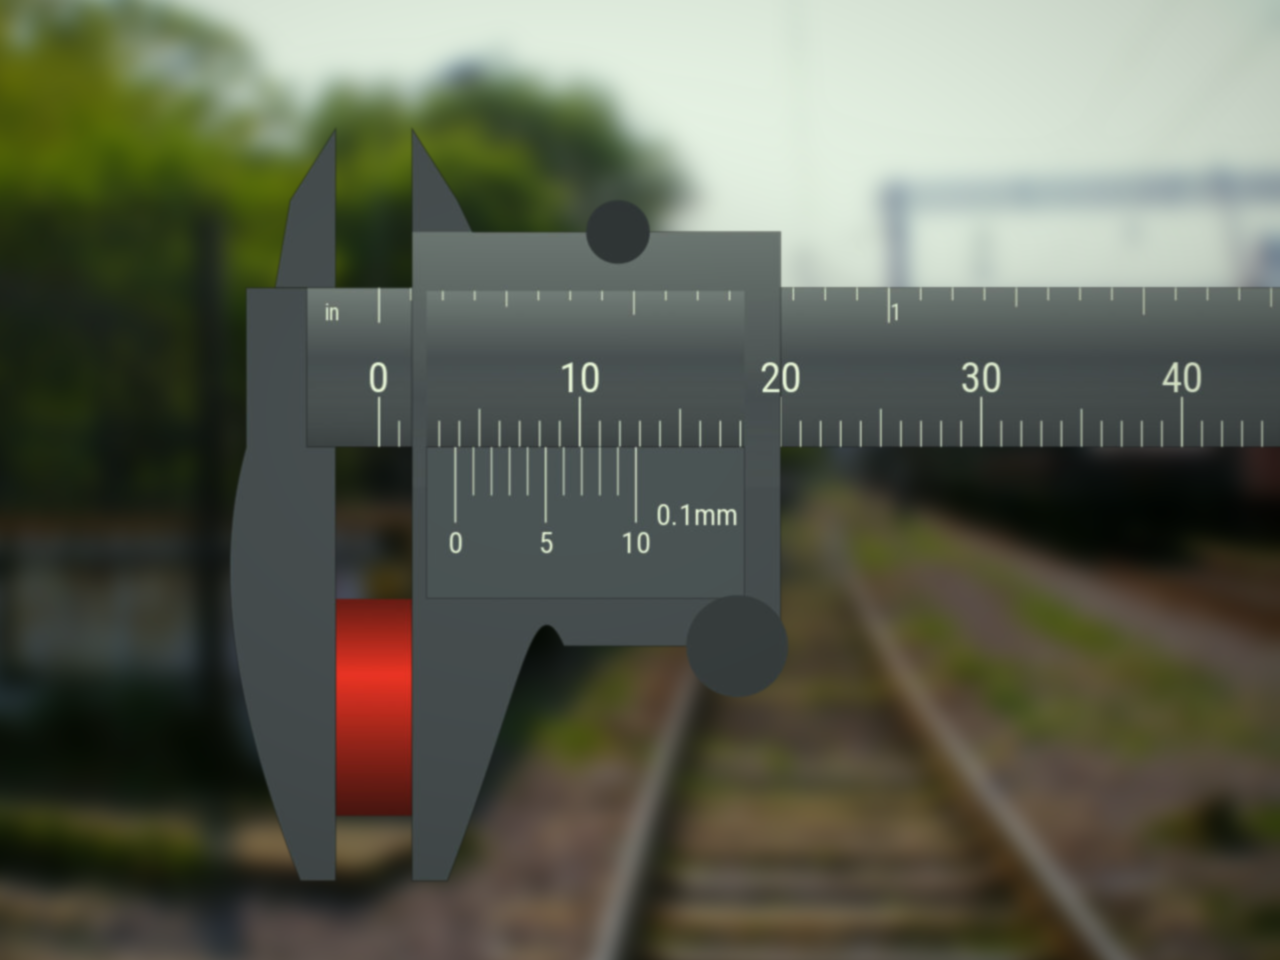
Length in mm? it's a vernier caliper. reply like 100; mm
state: 3.8; mm
